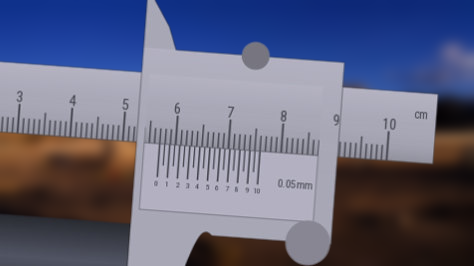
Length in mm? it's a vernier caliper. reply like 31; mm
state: 57.0; mm
